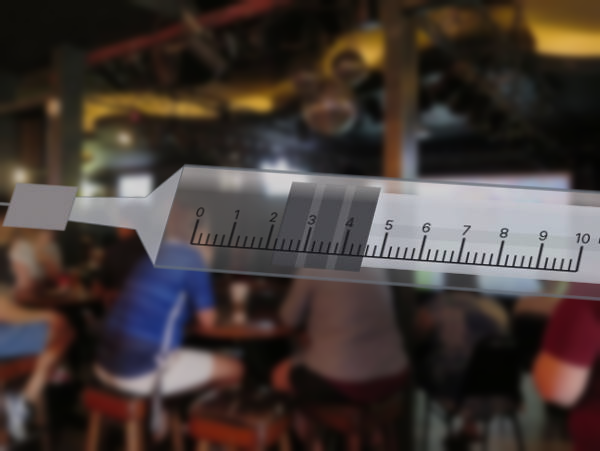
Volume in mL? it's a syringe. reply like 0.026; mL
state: 2.2; mL
